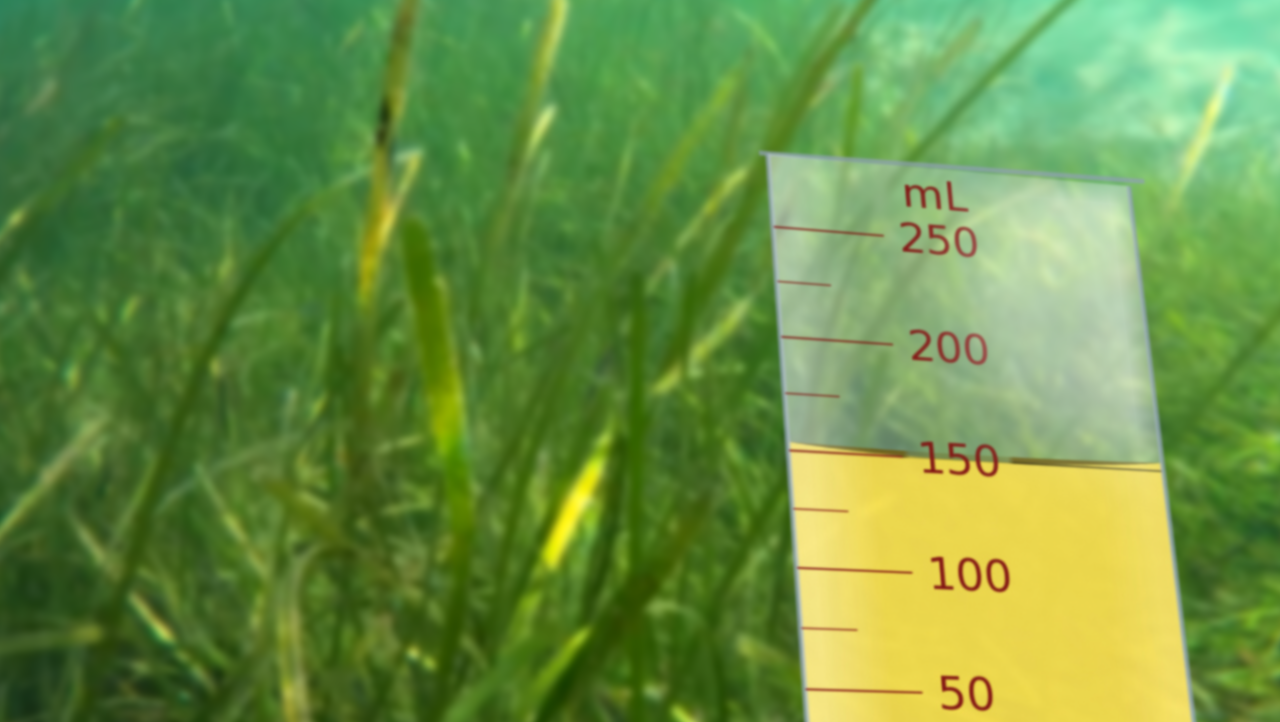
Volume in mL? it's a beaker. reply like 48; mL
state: 150; mL
